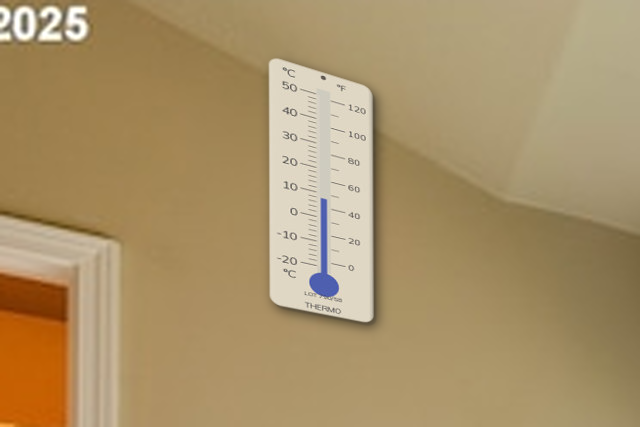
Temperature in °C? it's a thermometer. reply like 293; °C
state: 8; °C
